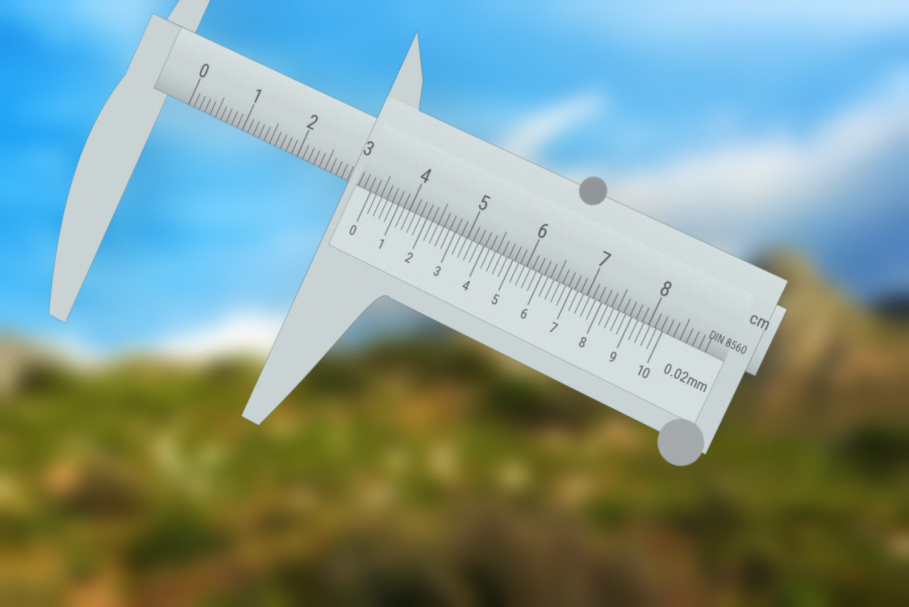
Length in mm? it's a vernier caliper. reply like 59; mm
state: 33.2; mm
